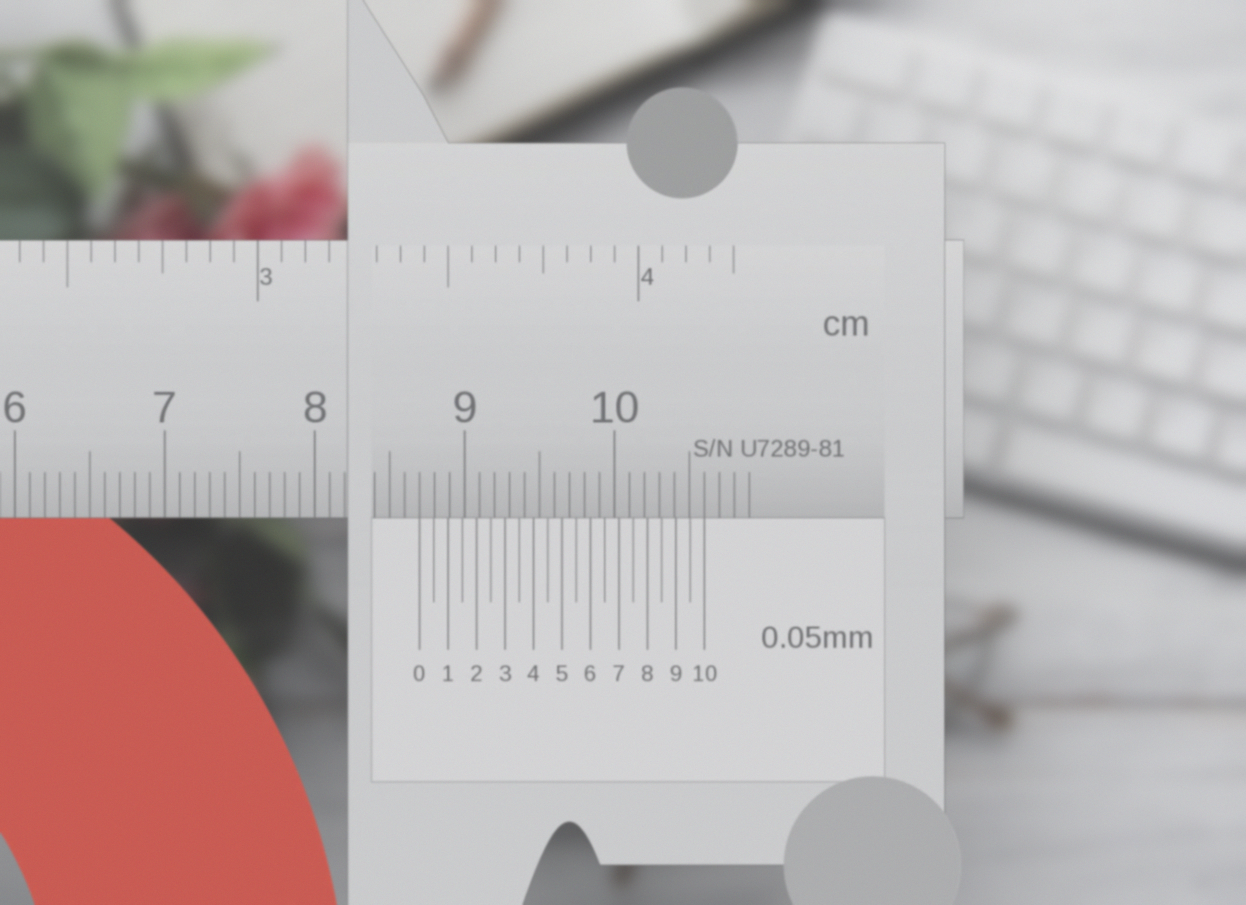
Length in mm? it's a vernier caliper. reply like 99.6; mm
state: 87.0; mm
